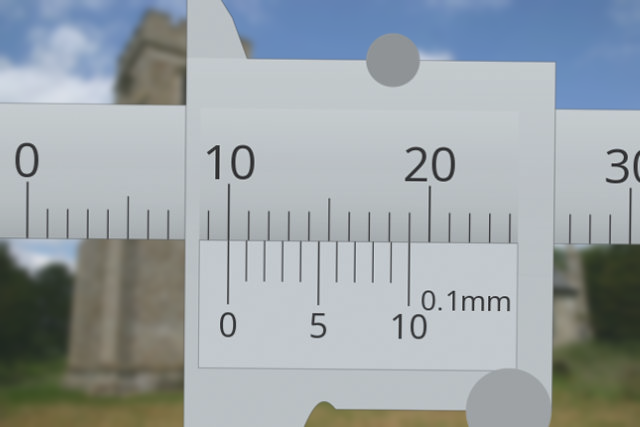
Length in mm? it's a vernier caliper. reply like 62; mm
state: 10.0; mm
